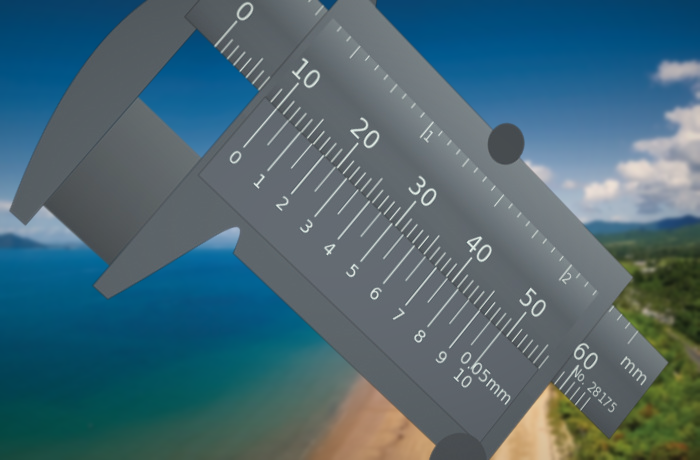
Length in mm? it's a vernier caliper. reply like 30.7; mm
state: 10.0; mm
